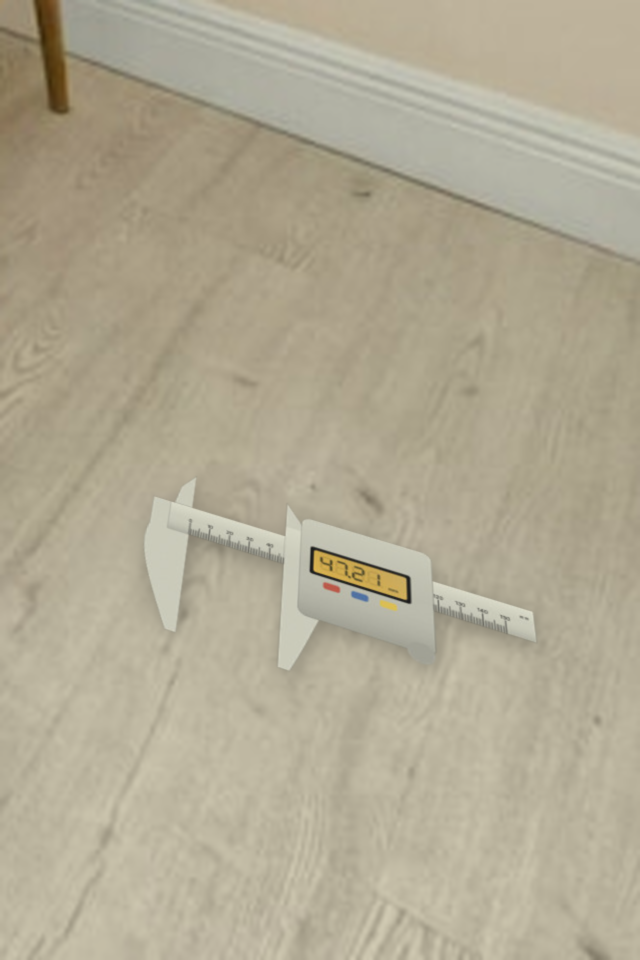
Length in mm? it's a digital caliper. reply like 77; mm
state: 47.21; mm
